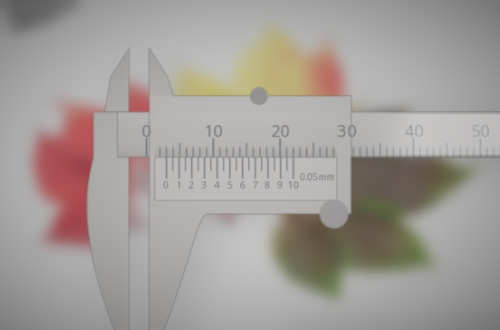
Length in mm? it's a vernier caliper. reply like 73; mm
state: 3.0; mm
